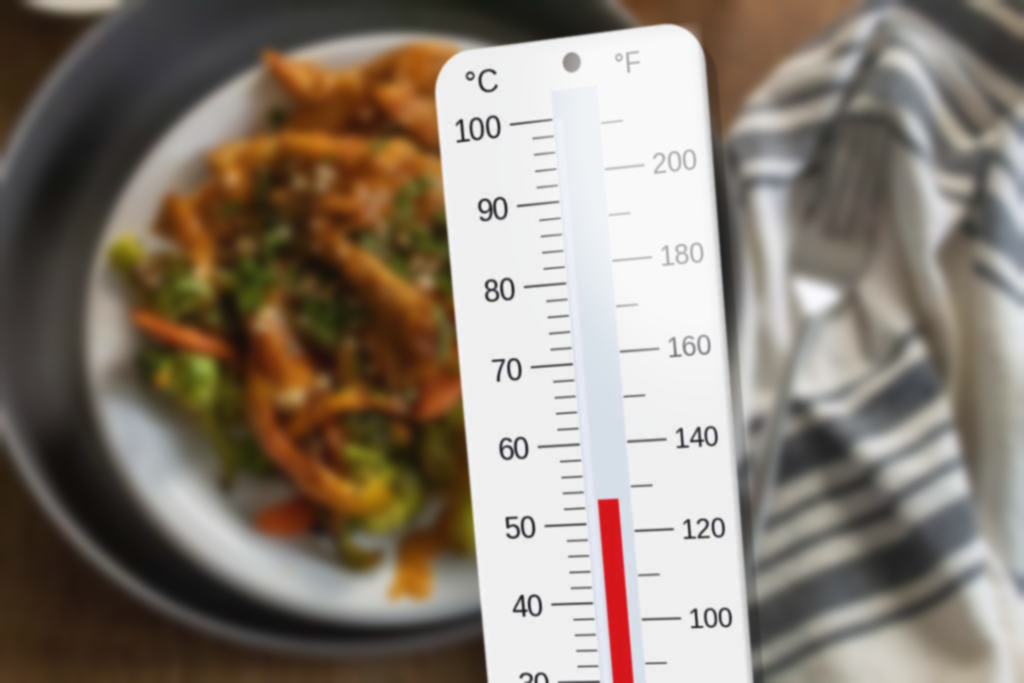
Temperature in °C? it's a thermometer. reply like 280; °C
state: 53; °C
